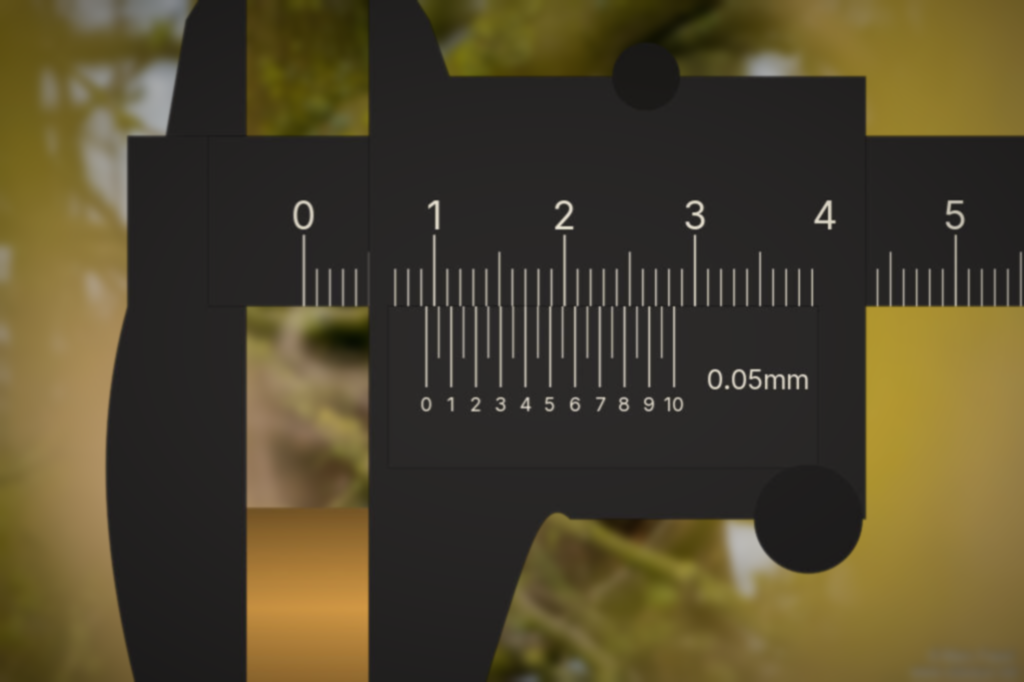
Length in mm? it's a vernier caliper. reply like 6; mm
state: 9.4; mm
